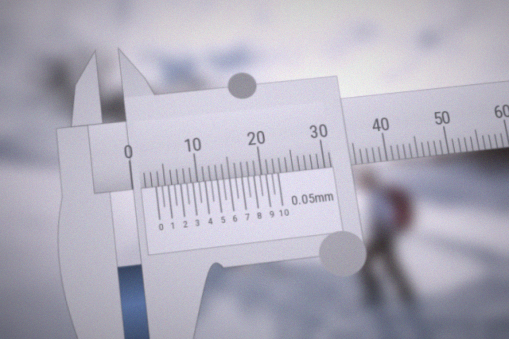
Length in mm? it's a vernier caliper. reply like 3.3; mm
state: 3.6; mm
